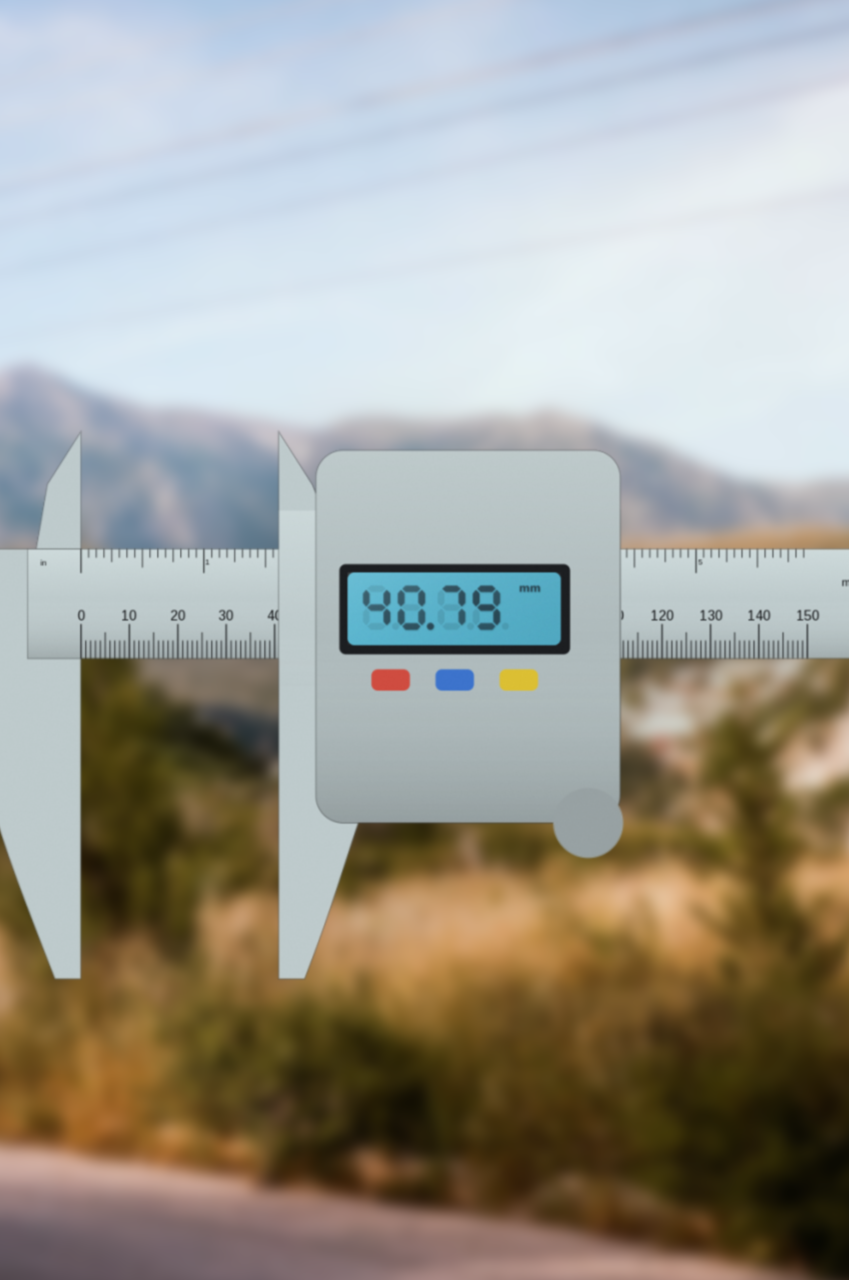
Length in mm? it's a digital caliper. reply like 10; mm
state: 40.79; mm
